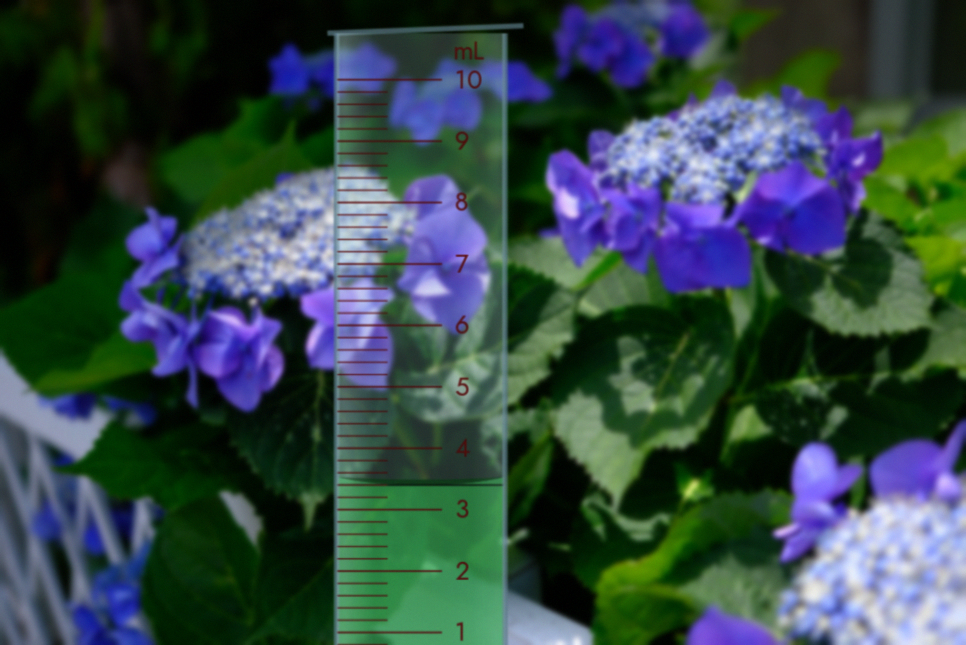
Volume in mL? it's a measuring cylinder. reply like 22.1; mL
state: 3.4; mL
